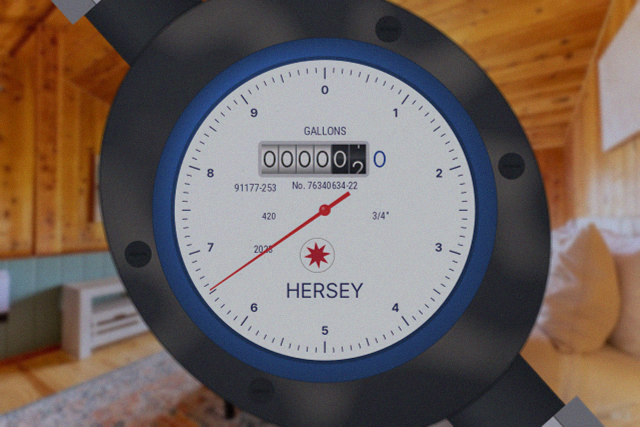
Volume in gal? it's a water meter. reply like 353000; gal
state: 16.5; gal
